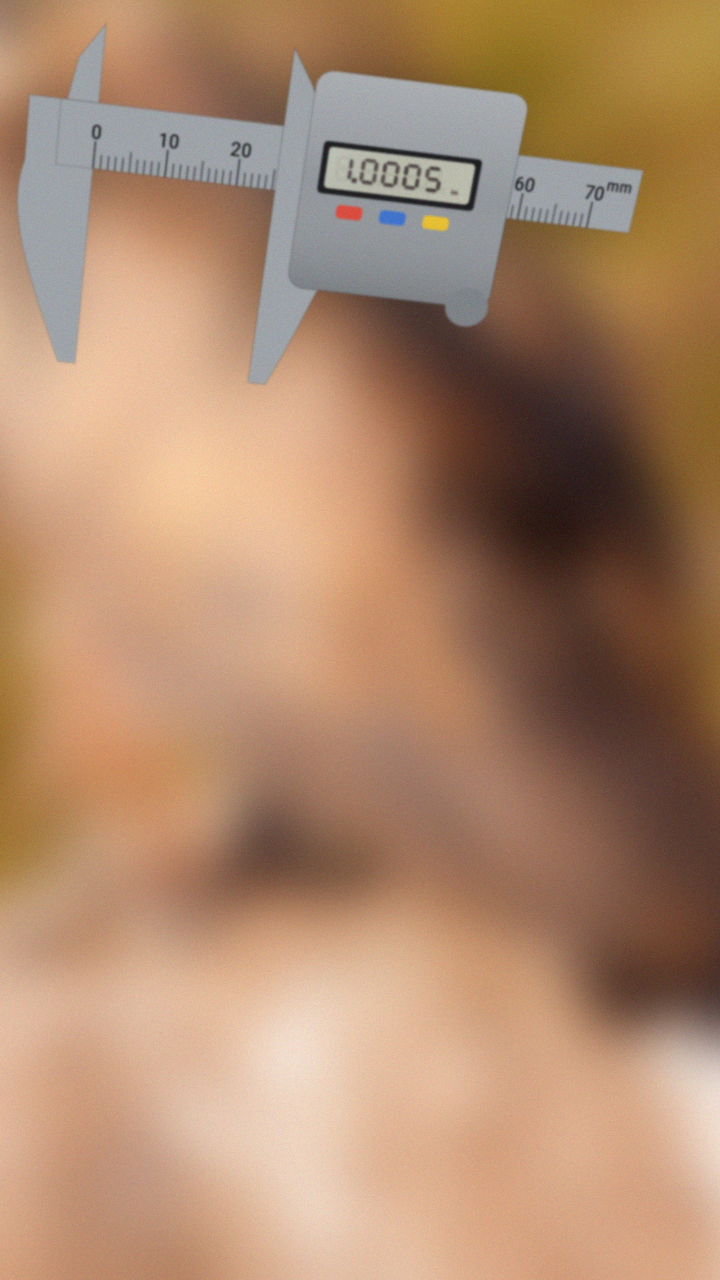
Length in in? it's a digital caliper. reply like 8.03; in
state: 1.0005; in
